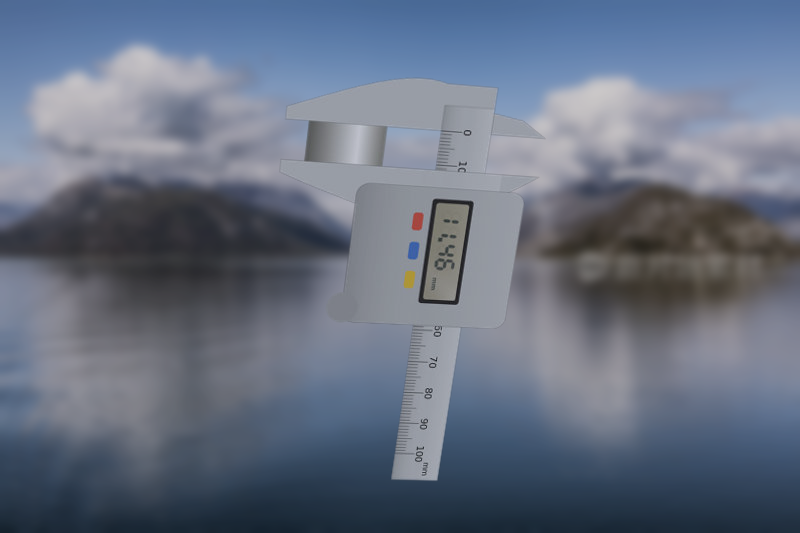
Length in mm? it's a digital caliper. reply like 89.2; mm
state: 11.46; mm
